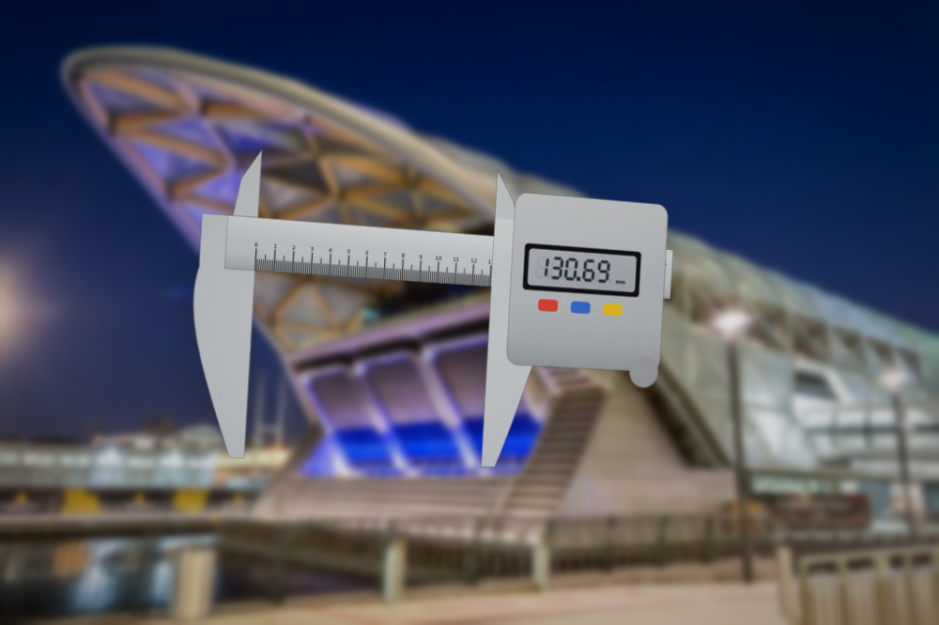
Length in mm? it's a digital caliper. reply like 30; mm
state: 130.69; mm
